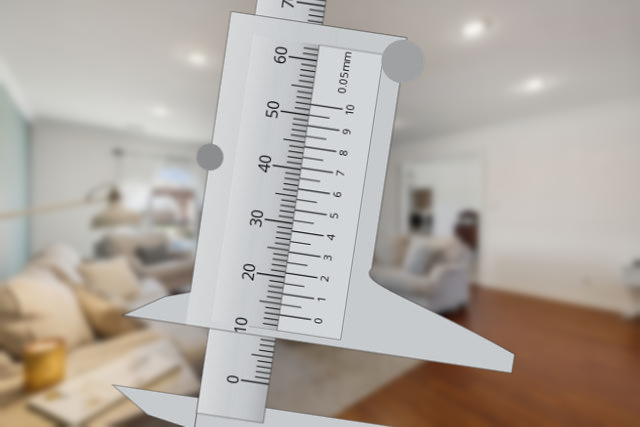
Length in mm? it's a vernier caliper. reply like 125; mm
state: 13.0; mm
